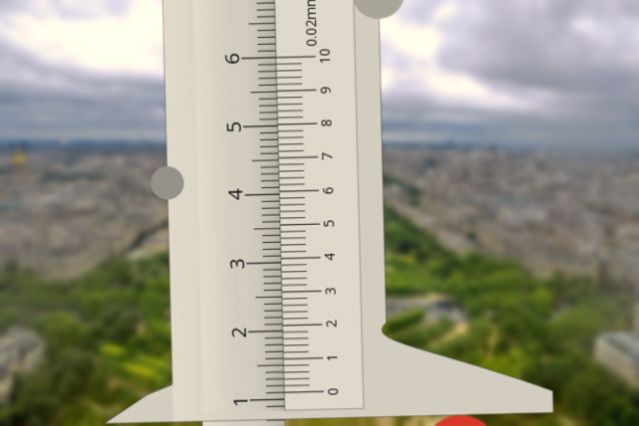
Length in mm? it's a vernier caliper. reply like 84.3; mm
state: 11.0; mm
